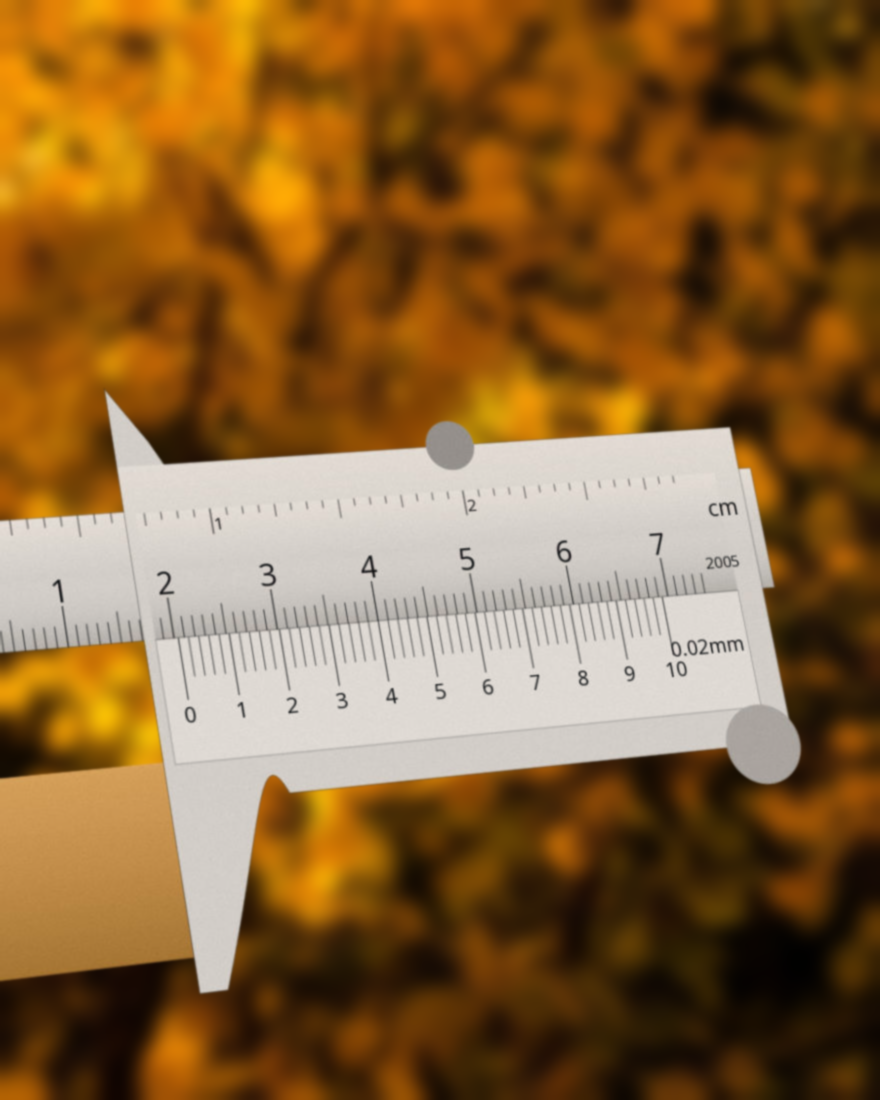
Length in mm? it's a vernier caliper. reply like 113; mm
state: 20.4; mm
